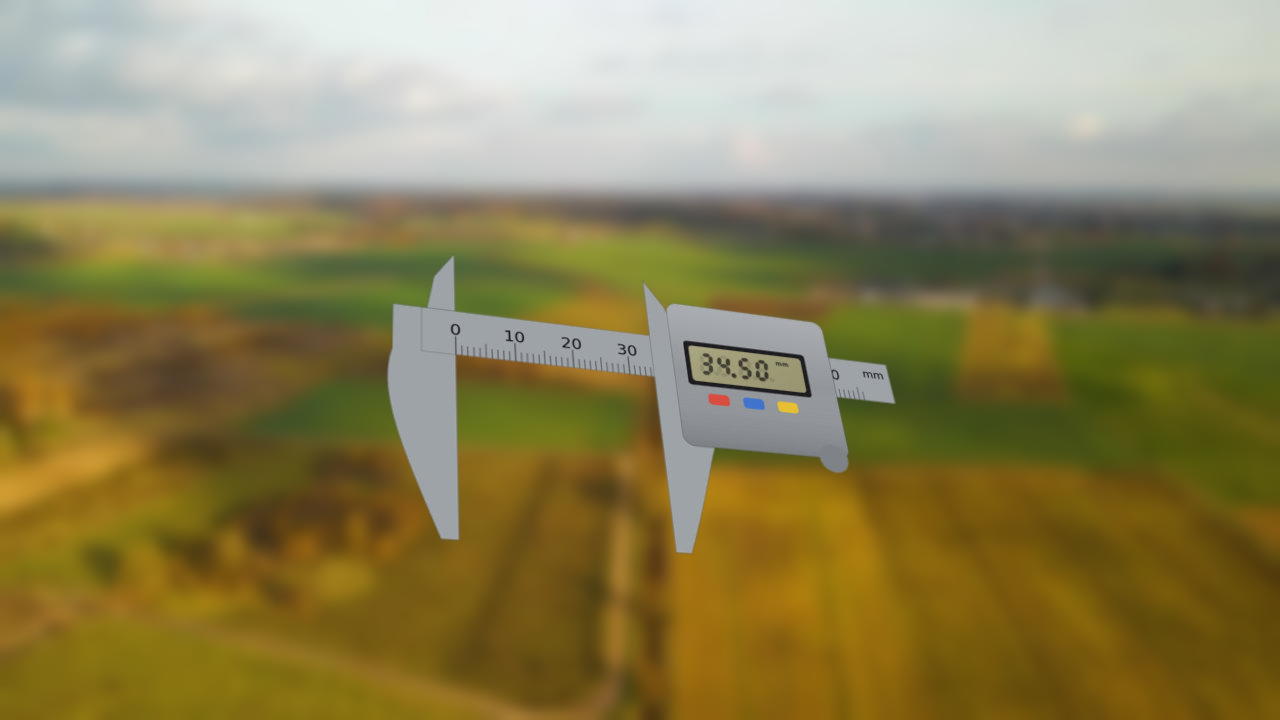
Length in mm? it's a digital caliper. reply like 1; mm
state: 34.50; mm
